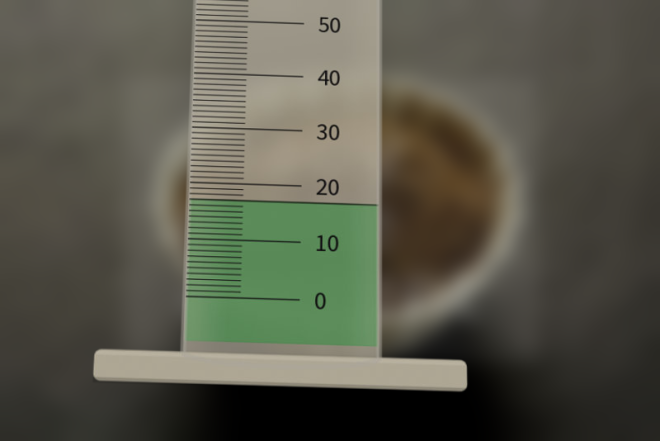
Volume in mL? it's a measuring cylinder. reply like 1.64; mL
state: 17; mL
